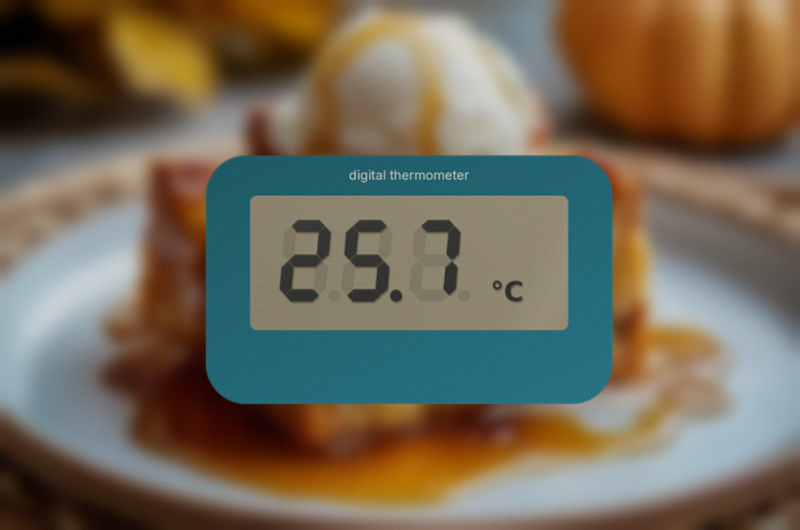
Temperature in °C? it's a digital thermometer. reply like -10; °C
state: 25.7; °C
